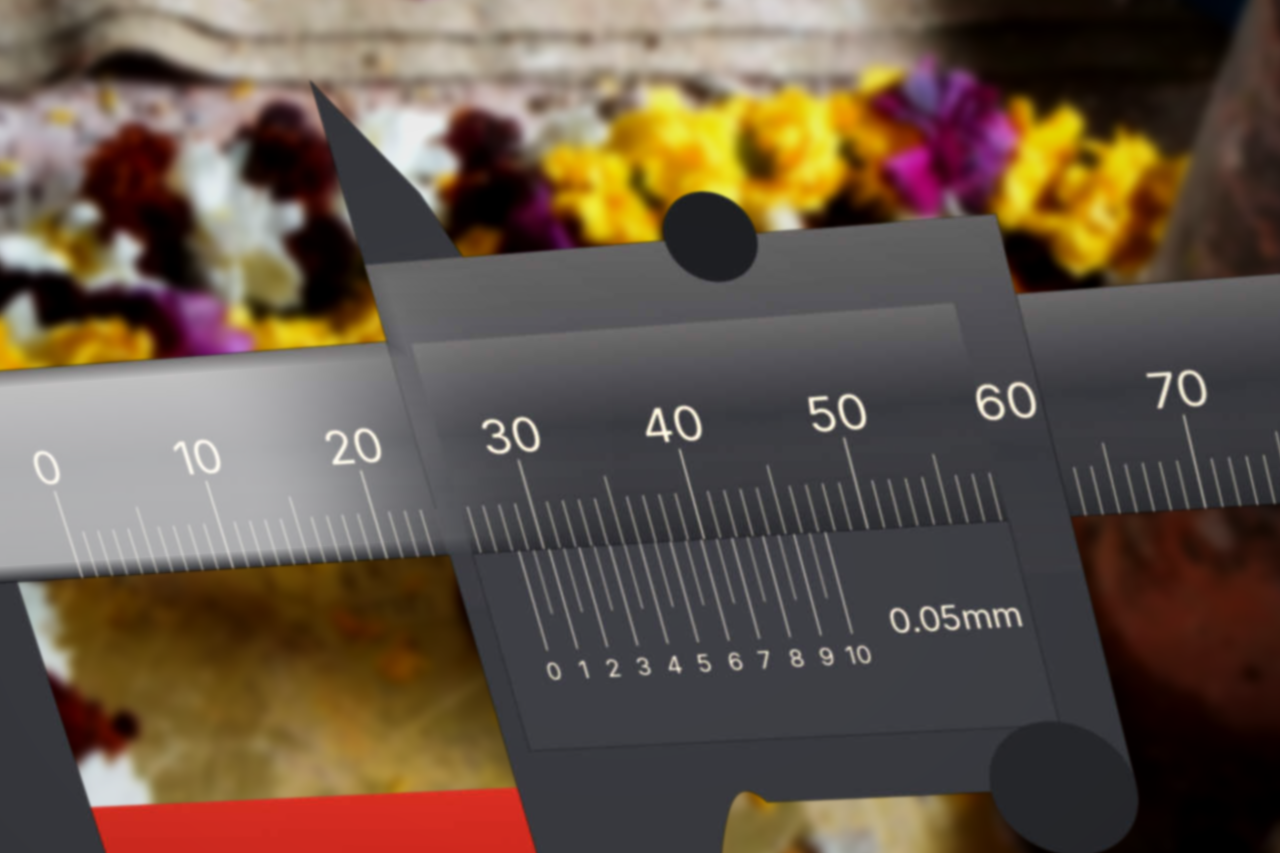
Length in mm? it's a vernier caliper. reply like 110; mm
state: 28.4; mm
